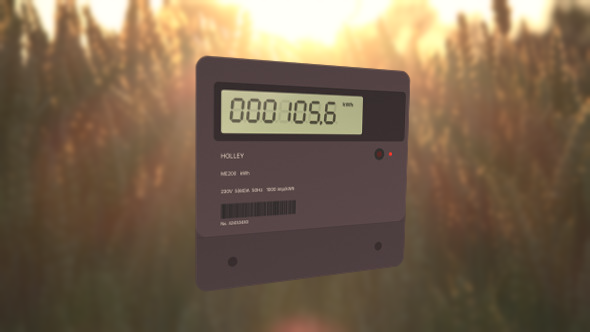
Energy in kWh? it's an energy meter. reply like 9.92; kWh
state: 105.6; kWh
